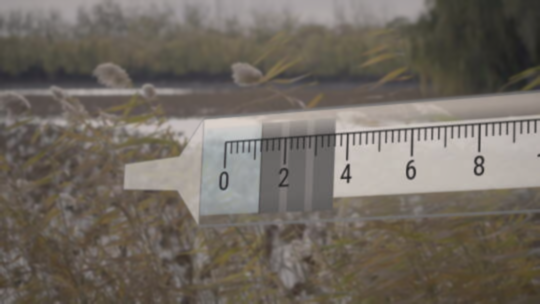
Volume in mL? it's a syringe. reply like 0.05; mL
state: 1.2; mL
